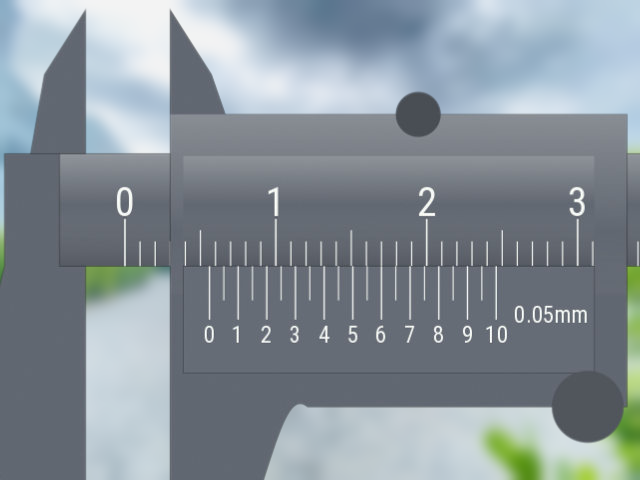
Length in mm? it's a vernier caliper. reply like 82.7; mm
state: 5.6; mm
